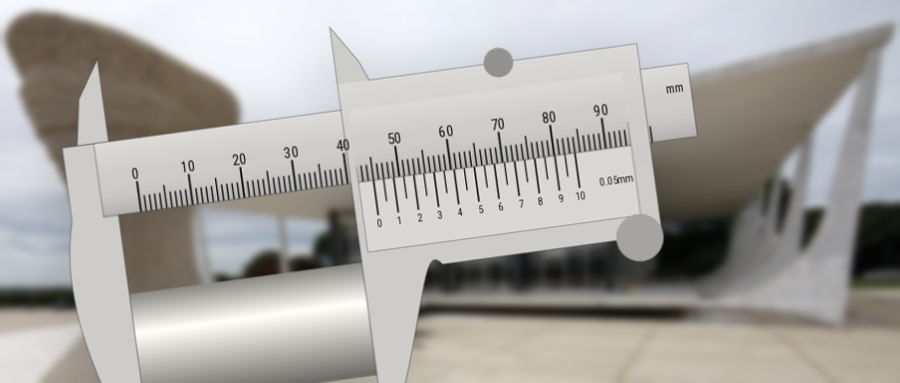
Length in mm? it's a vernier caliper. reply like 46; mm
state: 45.0; mm
